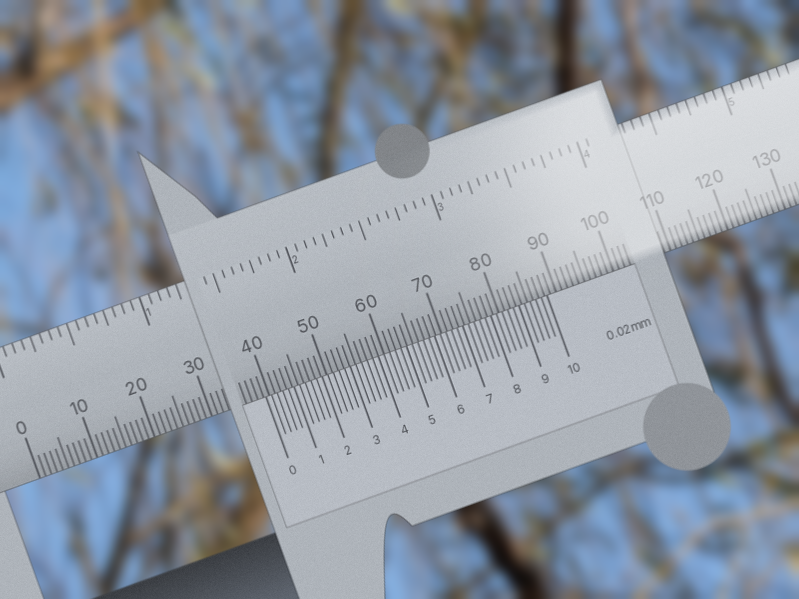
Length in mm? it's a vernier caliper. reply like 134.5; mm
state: 39.4; mm
